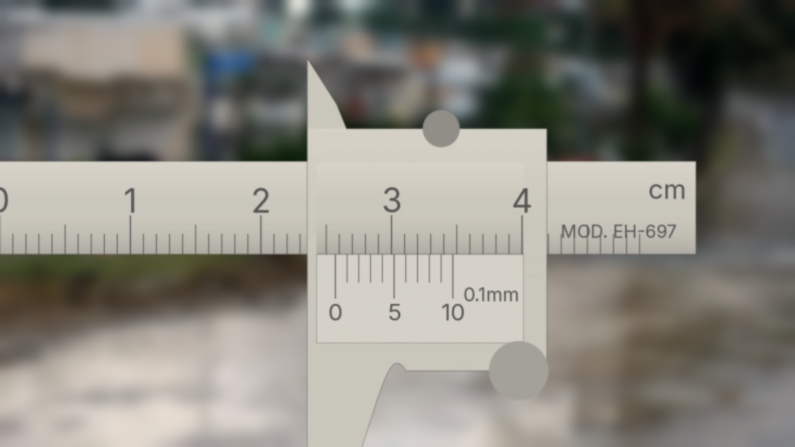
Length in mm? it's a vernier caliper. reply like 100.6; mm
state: 25.7; mm
